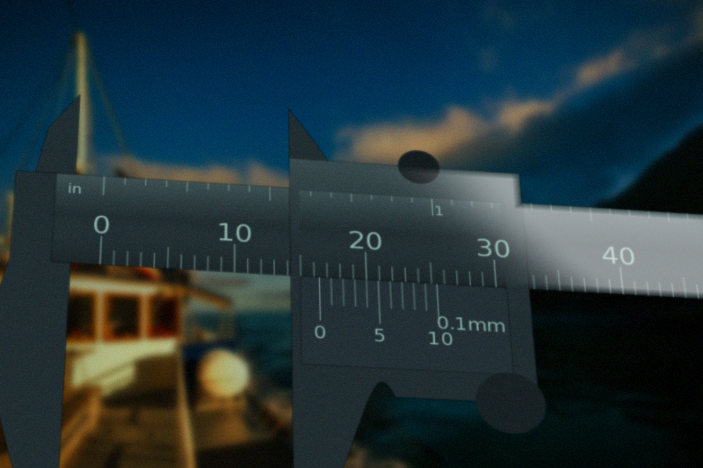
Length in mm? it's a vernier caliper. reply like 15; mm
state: 16.4; mm
